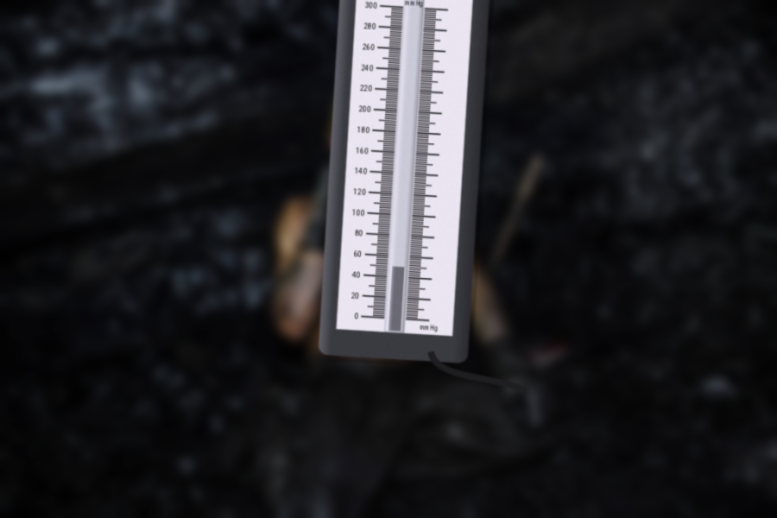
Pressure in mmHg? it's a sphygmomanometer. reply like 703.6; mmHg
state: 50; mmHg
